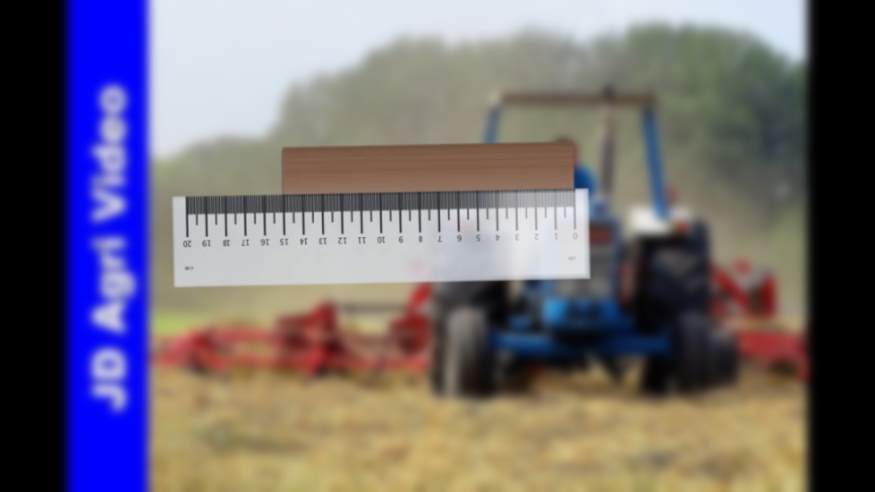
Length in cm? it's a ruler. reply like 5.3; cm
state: 15; cm
